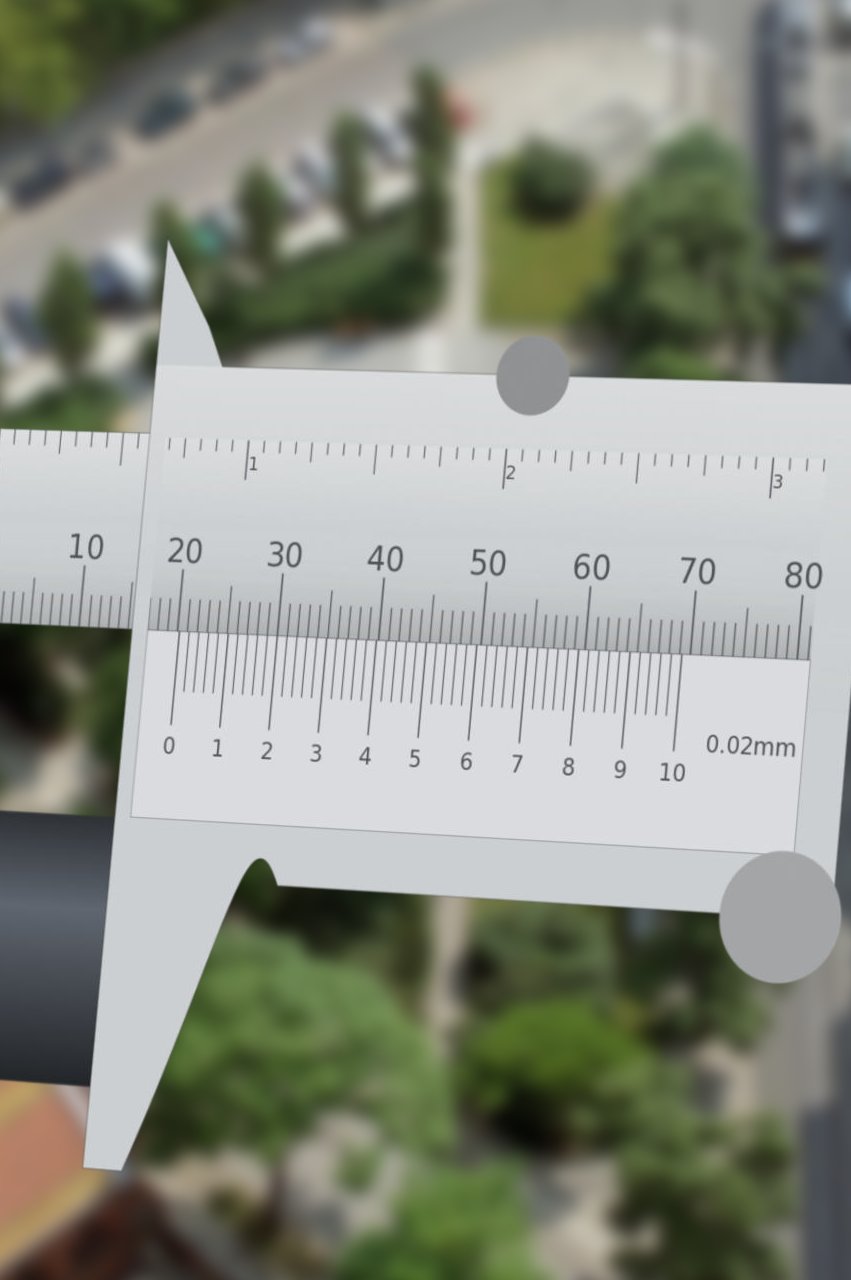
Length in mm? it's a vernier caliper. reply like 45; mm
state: 20.2; mm
